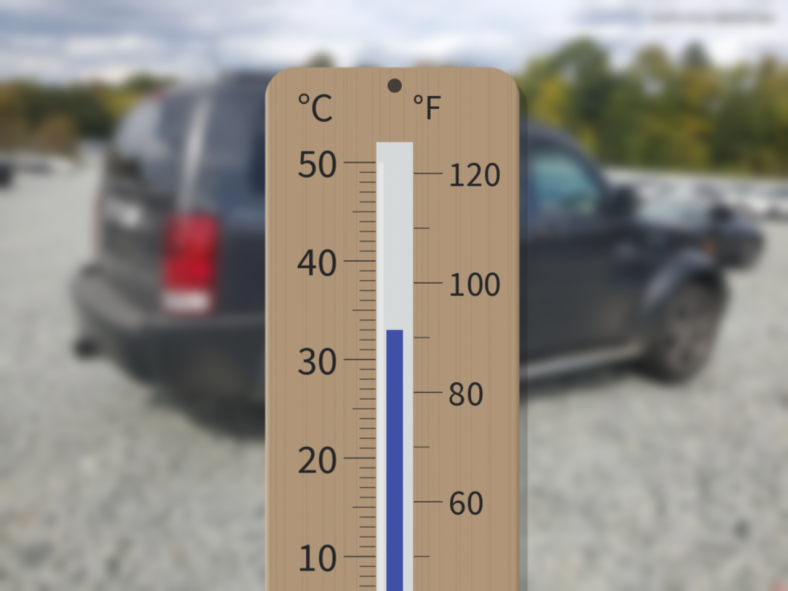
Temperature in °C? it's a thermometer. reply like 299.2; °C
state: 33; °C
